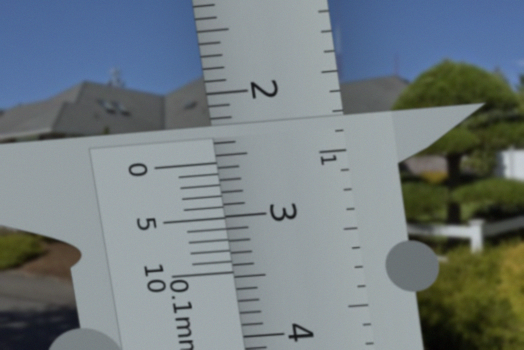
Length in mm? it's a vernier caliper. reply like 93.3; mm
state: 25.6; mm
